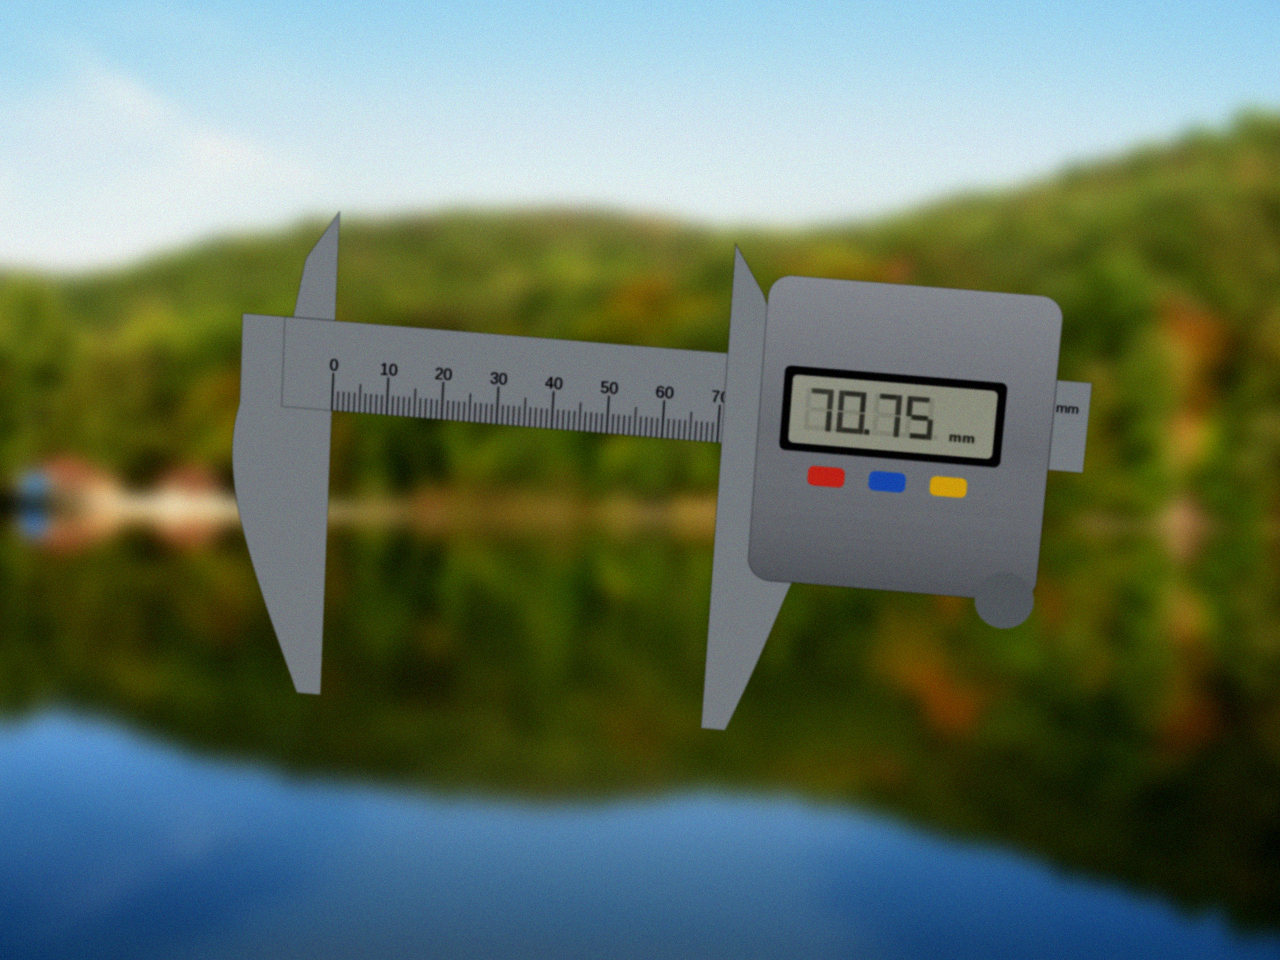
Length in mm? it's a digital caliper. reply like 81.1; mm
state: 70.75; mm
